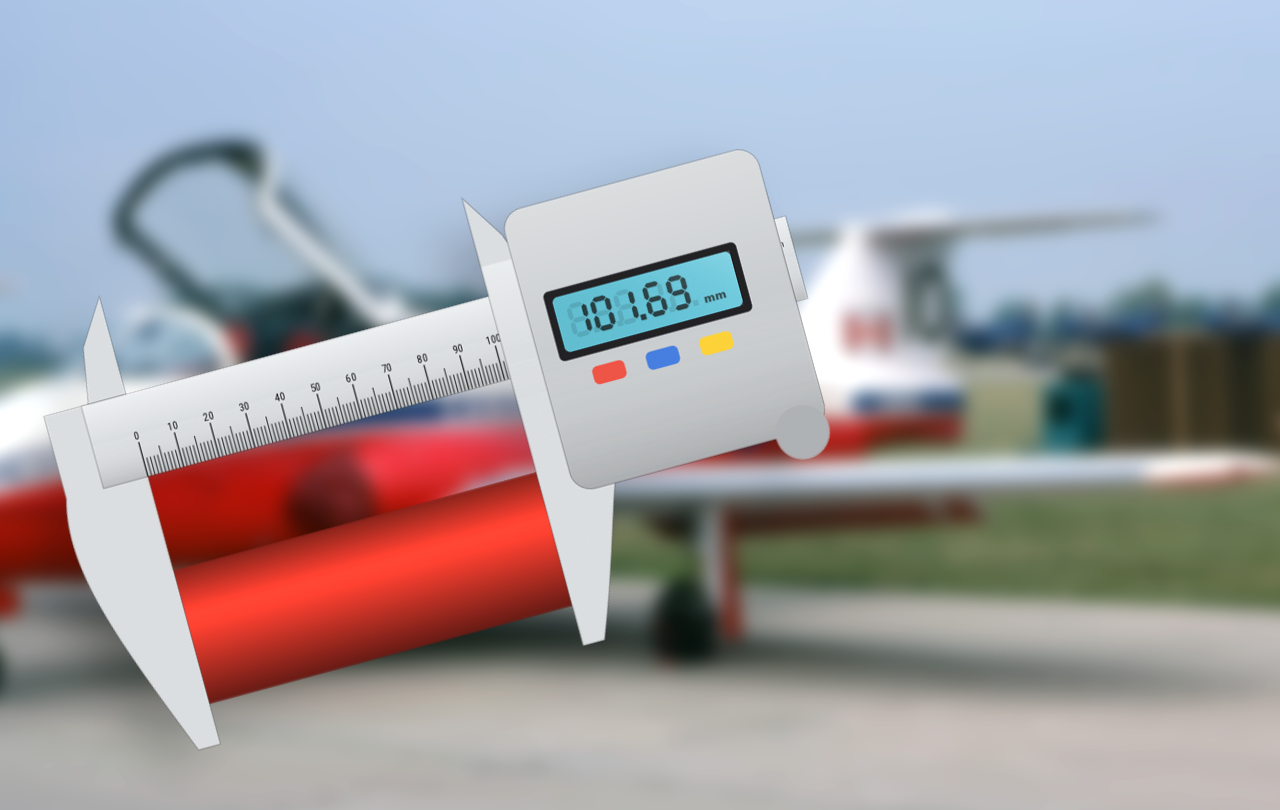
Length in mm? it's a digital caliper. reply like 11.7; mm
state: 101.69; mm
